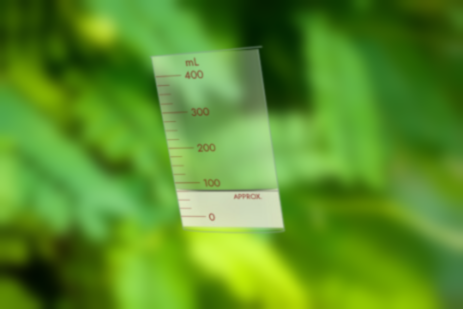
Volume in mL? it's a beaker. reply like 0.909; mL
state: 75; mL
